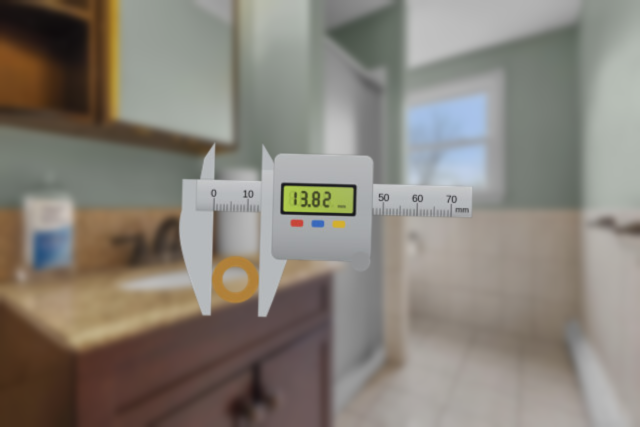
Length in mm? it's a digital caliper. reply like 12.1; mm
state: 13.82; mm
